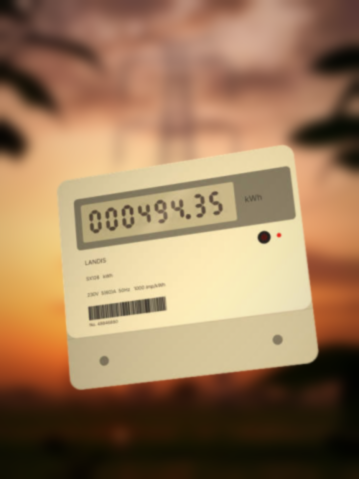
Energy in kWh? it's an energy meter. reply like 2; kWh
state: 494.35; kWh
